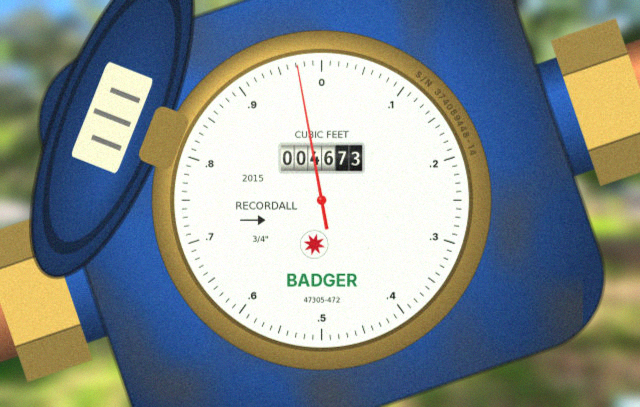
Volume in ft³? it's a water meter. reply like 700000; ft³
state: 4672.97; ft³
